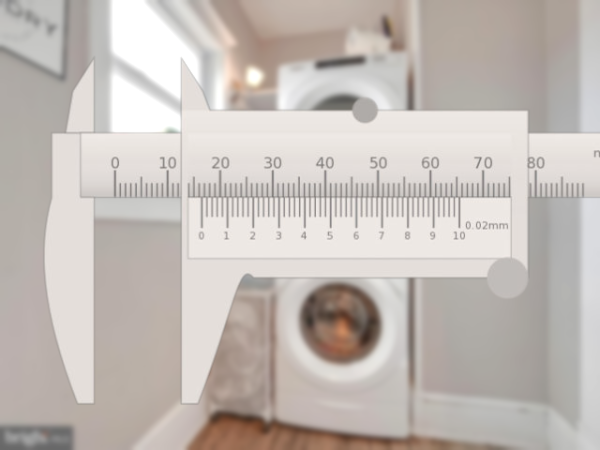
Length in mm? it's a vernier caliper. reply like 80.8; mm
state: 16.5; mm
